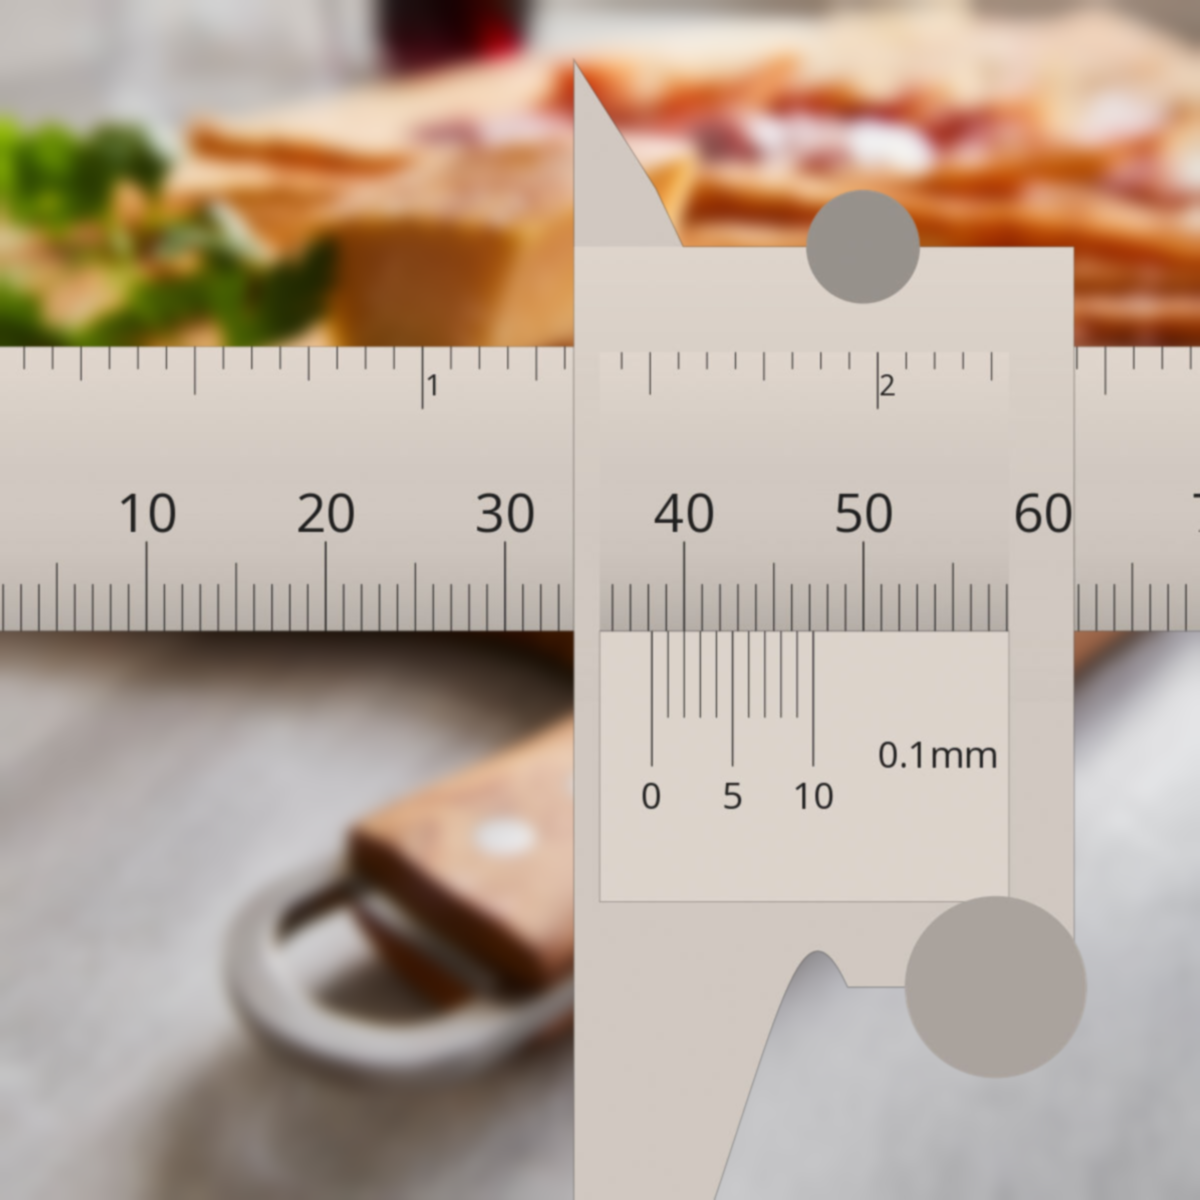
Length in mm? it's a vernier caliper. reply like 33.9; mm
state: 38.2; mm
